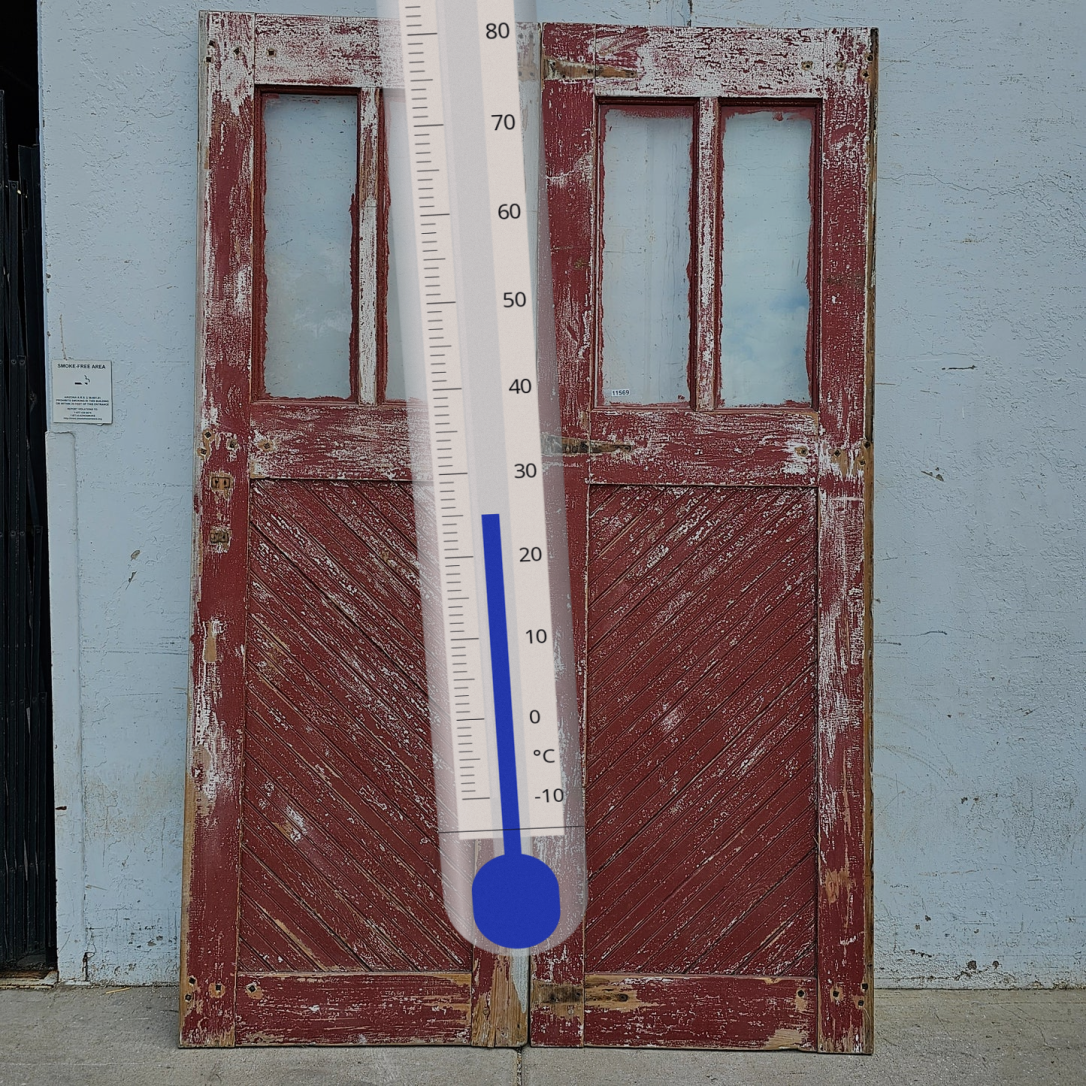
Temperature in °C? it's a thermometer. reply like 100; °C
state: 25; °C
